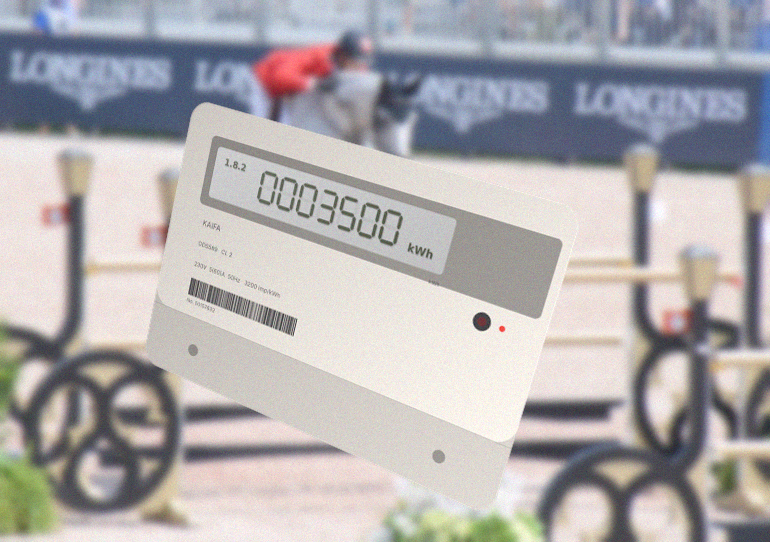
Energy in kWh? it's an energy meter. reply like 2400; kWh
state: 3500; kWh
